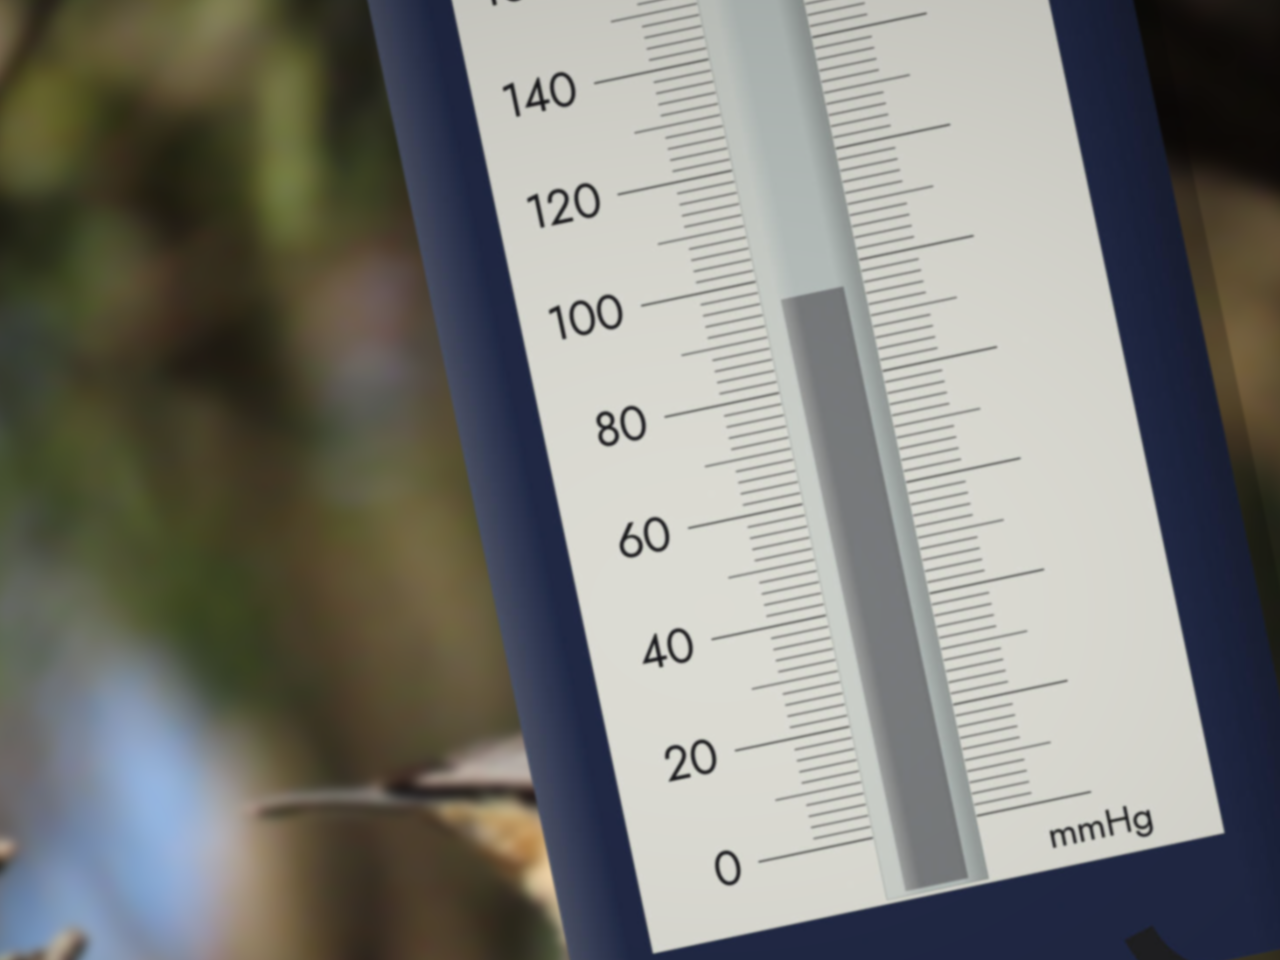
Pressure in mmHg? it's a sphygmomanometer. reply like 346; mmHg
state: 96; mmHg
